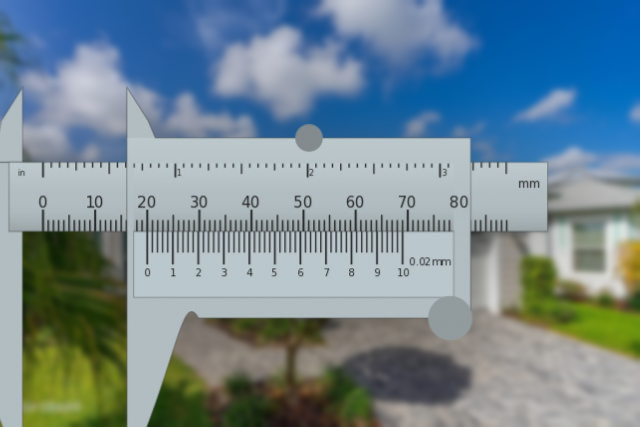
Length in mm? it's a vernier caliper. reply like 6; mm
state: 20.0; mm
